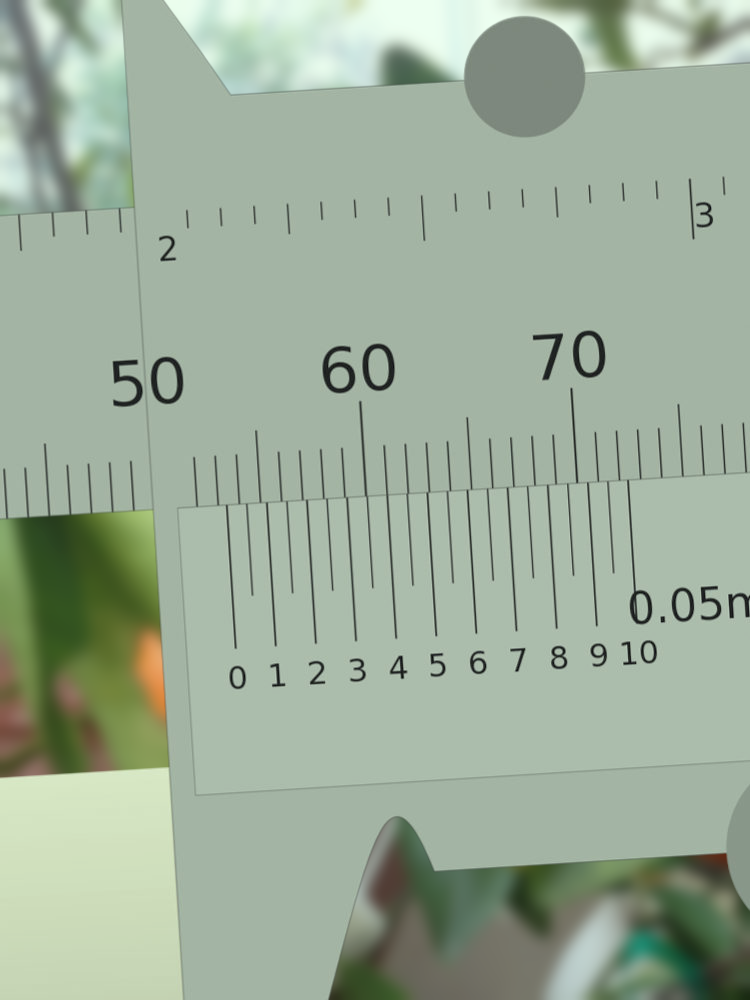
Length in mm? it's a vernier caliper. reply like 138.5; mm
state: 53.4; mm
